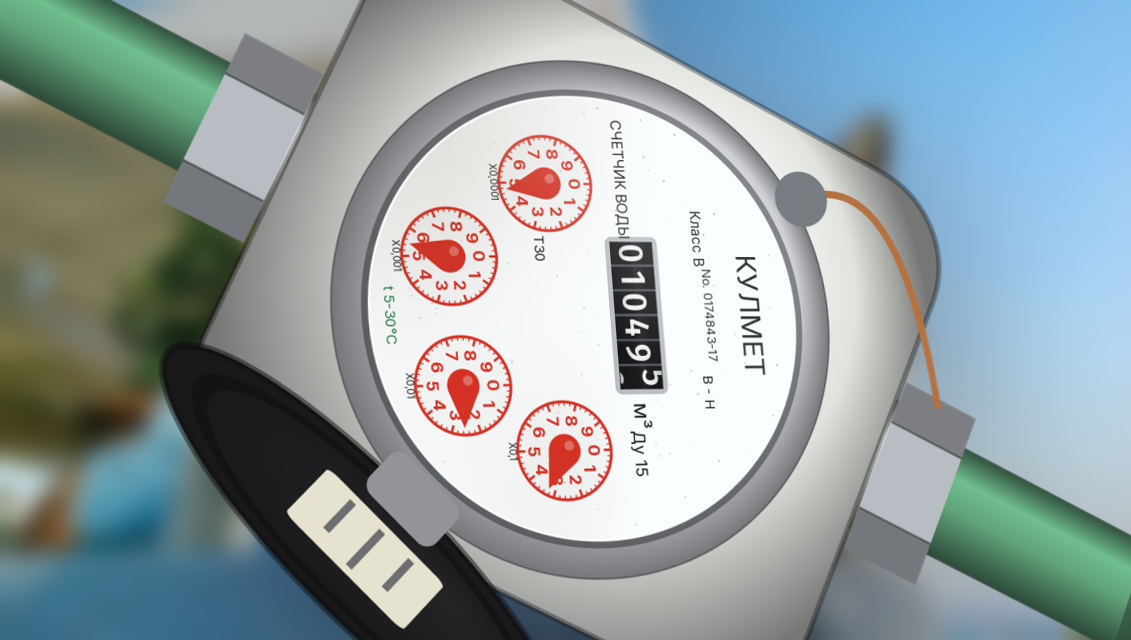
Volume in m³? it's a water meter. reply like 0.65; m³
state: 10495.3254; m³
